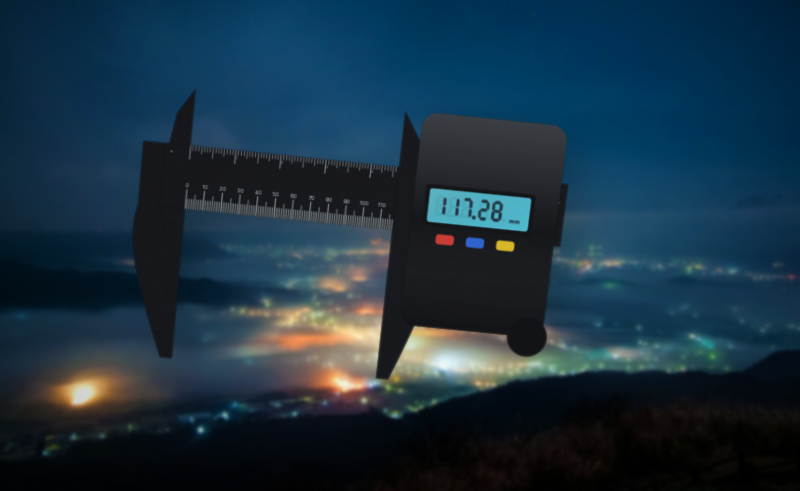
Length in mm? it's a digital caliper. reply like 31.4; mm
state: 117.28; mm
